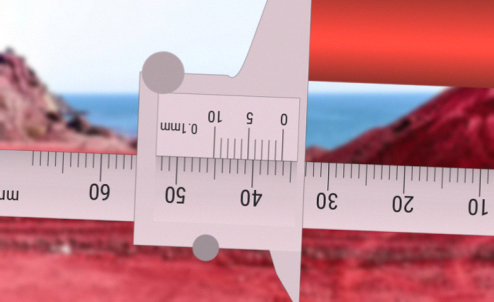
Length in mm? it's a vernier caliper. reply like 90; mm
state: 36.2; mm
